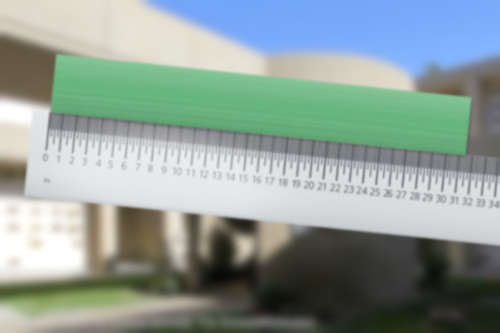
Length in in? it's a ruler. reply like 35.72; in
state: 31.5; in
